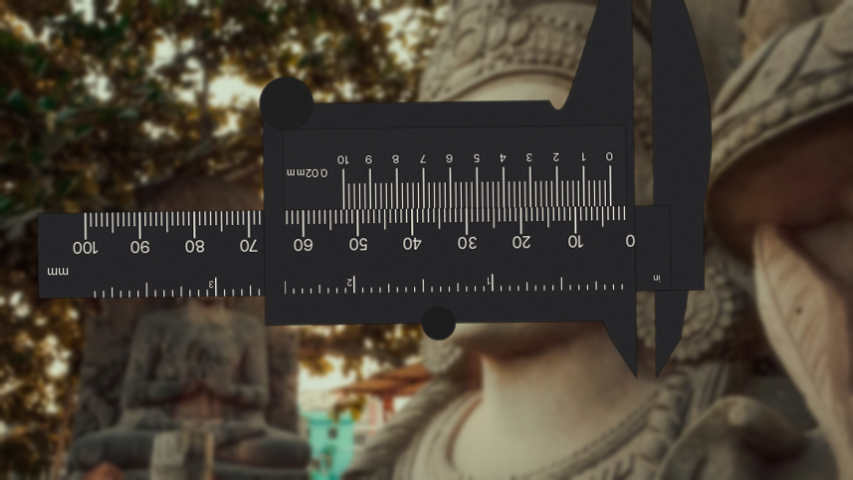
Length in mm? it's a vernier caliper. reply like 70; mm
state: 3.5; mm
